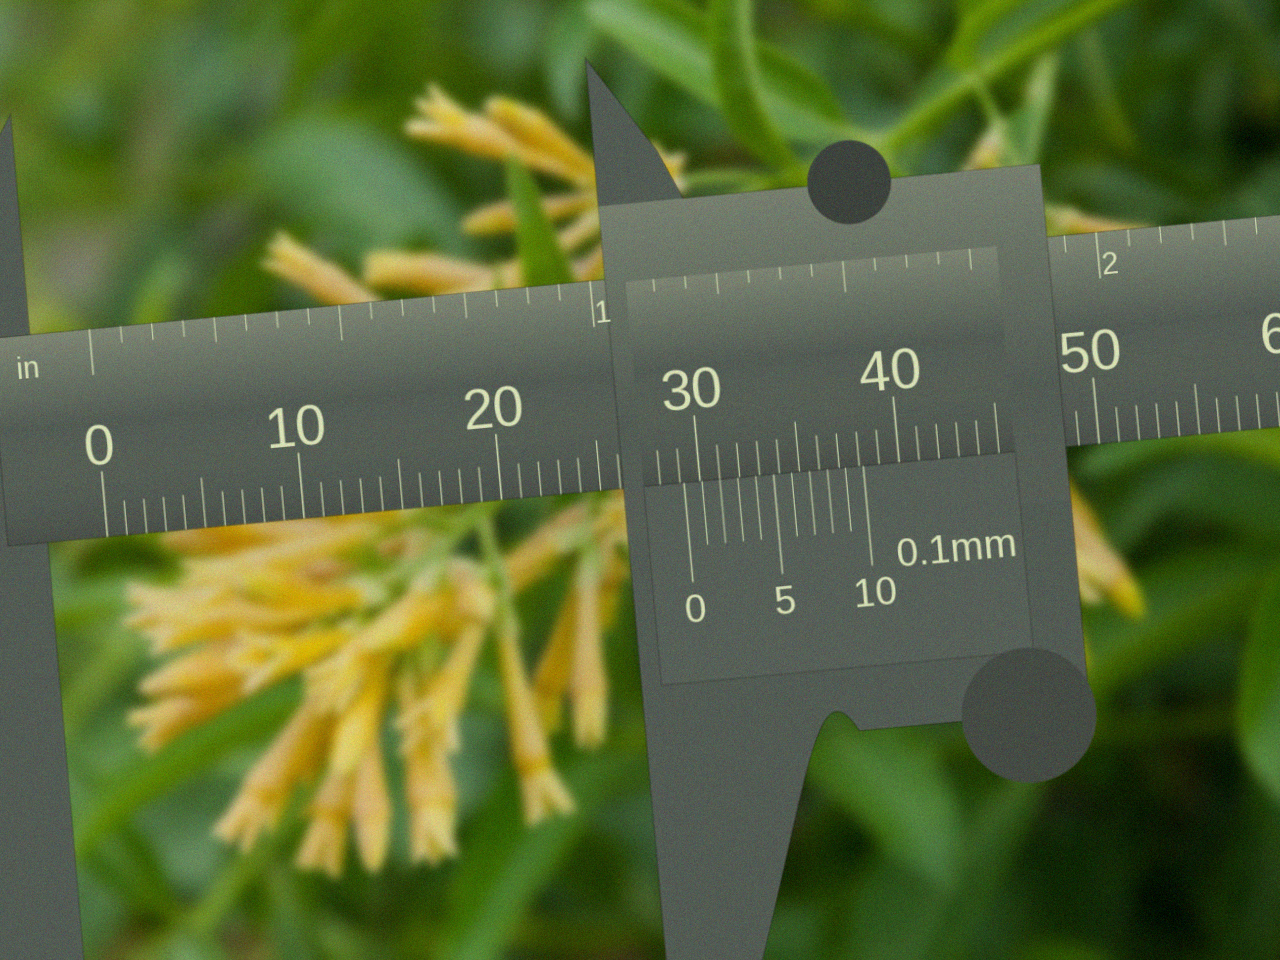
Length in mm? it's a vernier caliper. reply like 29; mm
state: 29.2; mm
